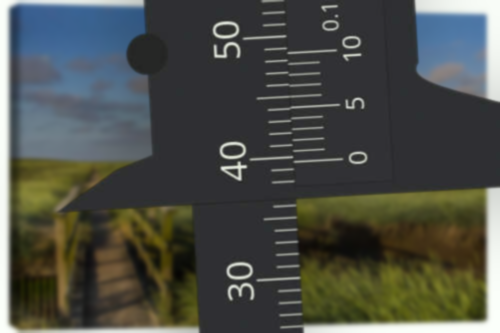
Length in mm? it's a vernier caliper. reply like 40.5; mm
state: 39.6; mm
